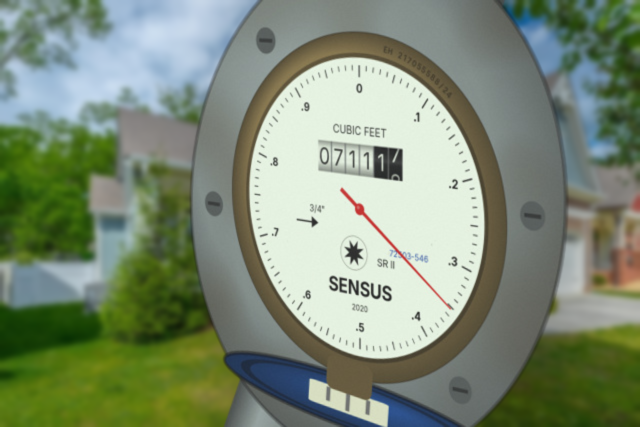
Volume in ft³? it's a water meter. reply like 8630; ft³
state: 71117.35; ft³
